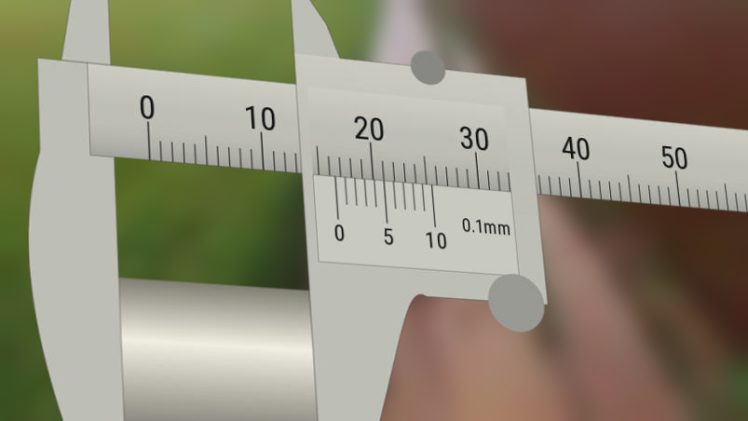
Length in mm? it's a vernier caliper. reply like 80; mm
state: 16.5; mm
